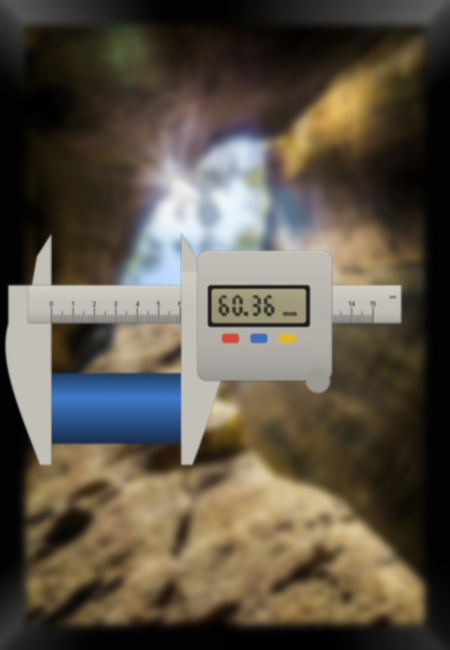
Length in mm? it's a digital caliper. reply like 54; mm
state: 60.36; mm
